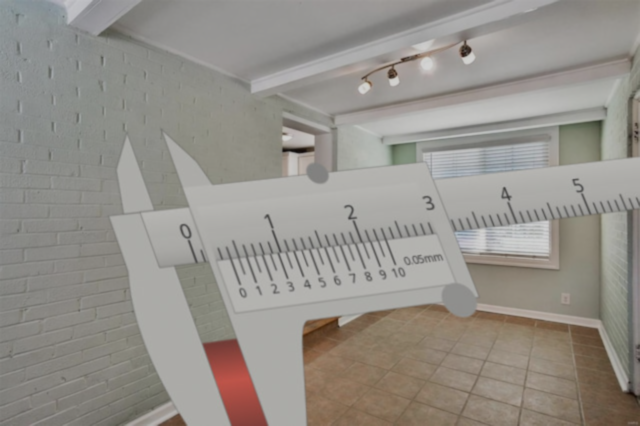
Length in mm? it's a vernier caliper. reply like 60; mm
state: 4.0; mm
